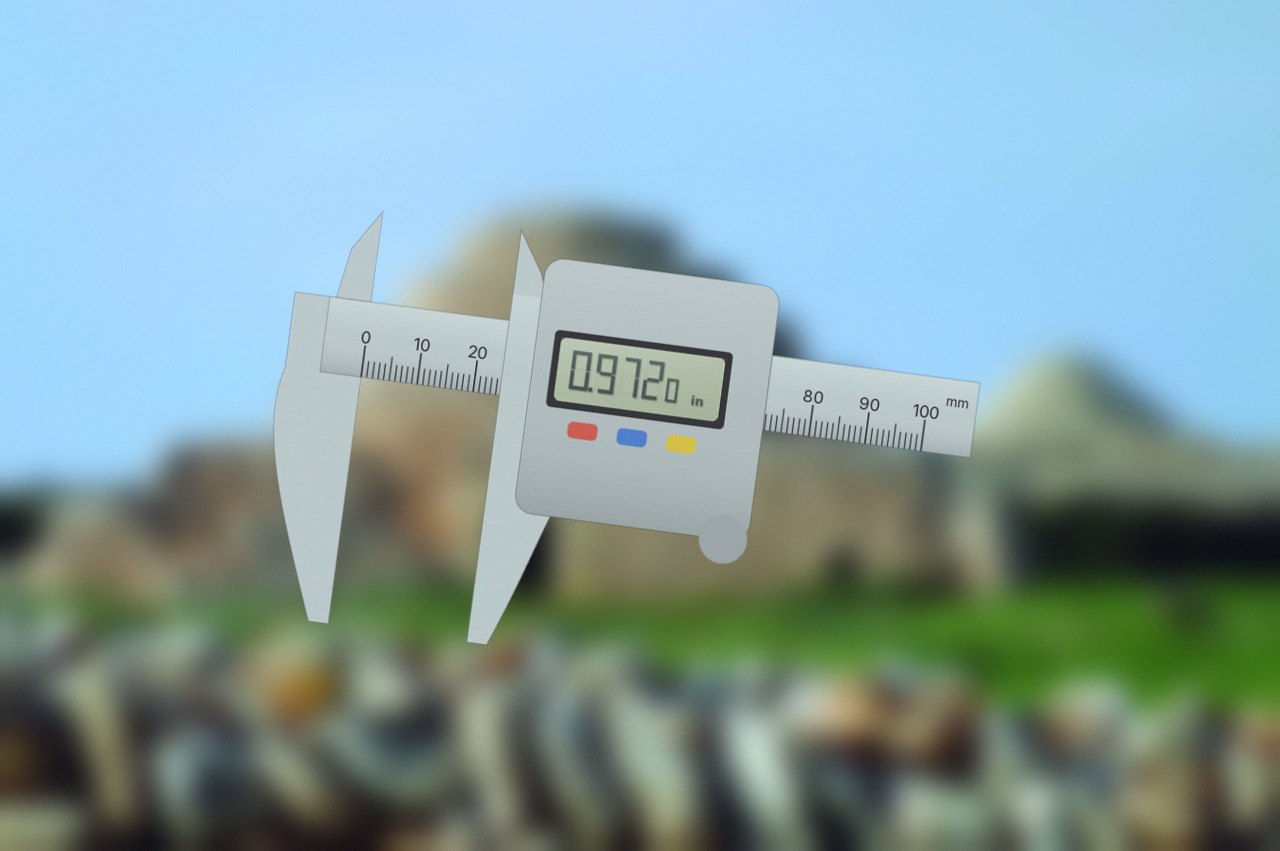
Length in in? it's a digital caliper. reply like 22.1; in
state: 0.9720; in
